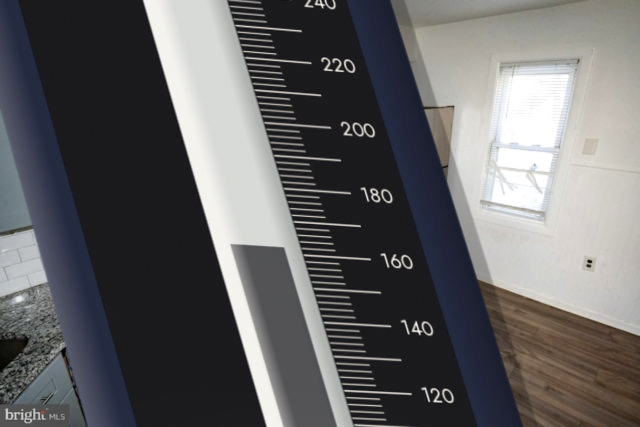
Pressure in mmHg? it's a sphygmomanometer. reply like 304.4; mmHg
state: 162; mmHg
